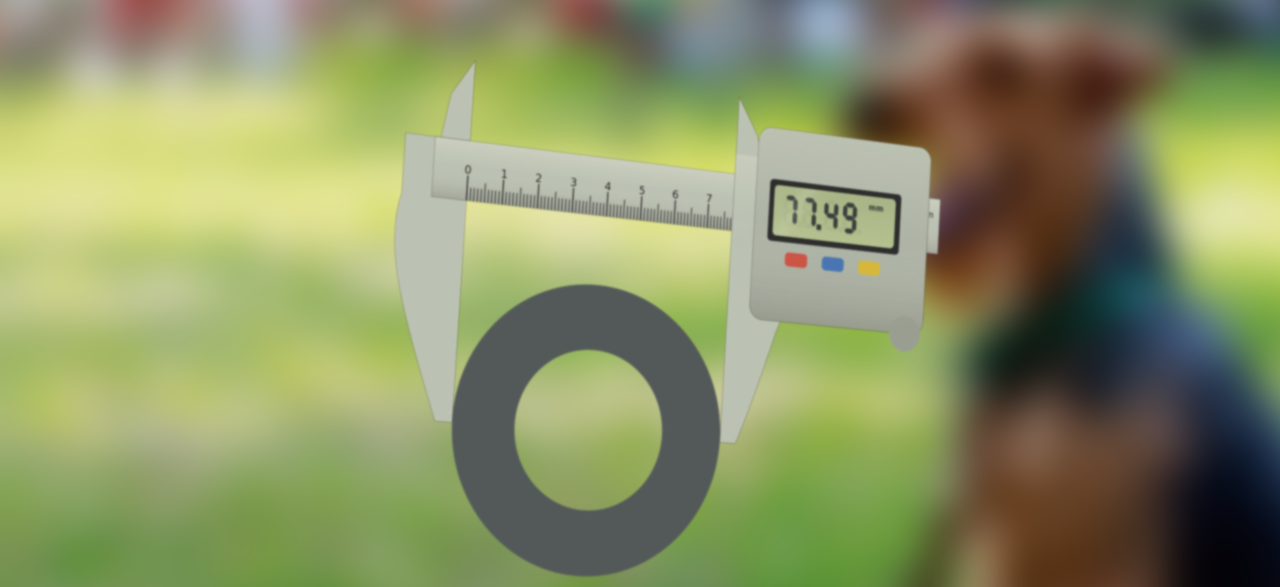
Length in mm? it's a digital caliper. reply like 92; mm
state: 77.49; mm
